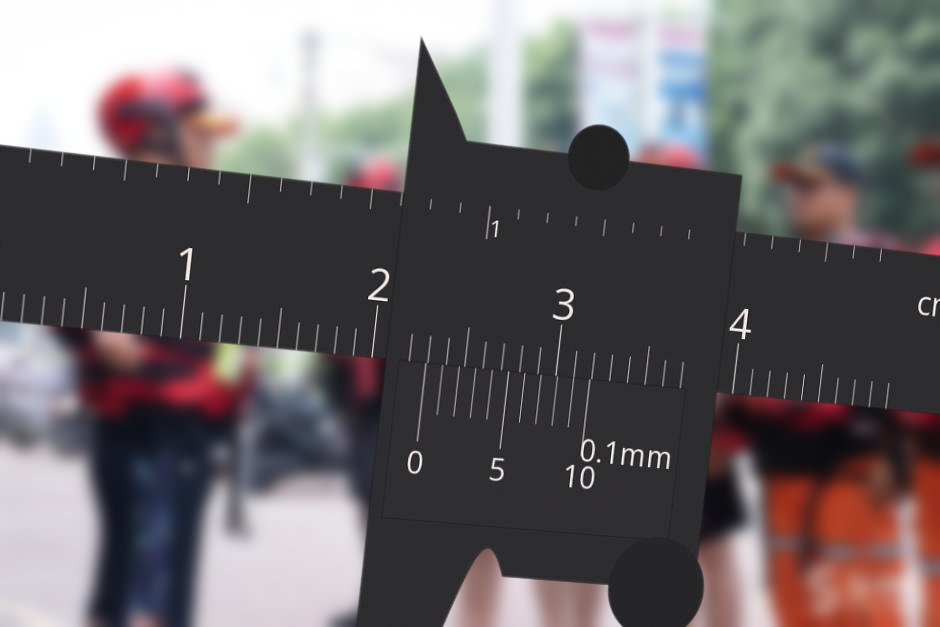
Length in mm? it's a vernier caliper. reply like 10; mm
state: 22.9; mm
